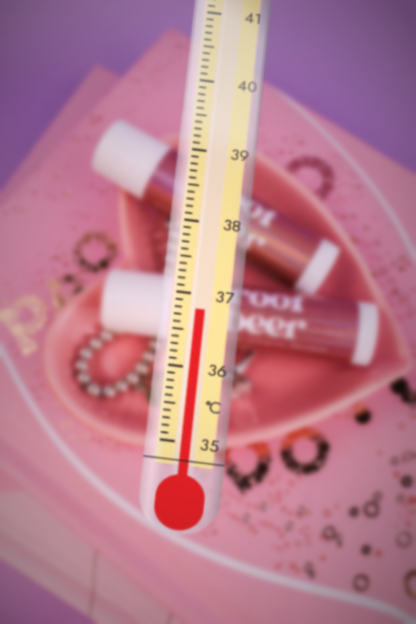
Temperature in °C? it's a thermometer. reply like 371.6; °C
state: 36.8; °C
